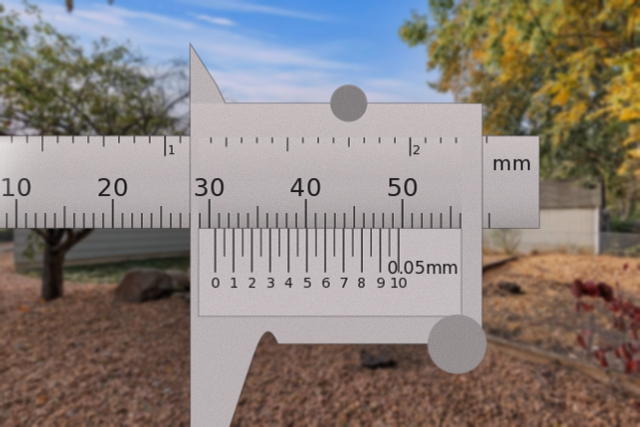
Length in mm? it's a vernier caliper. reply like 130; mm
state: 30.6; mm
